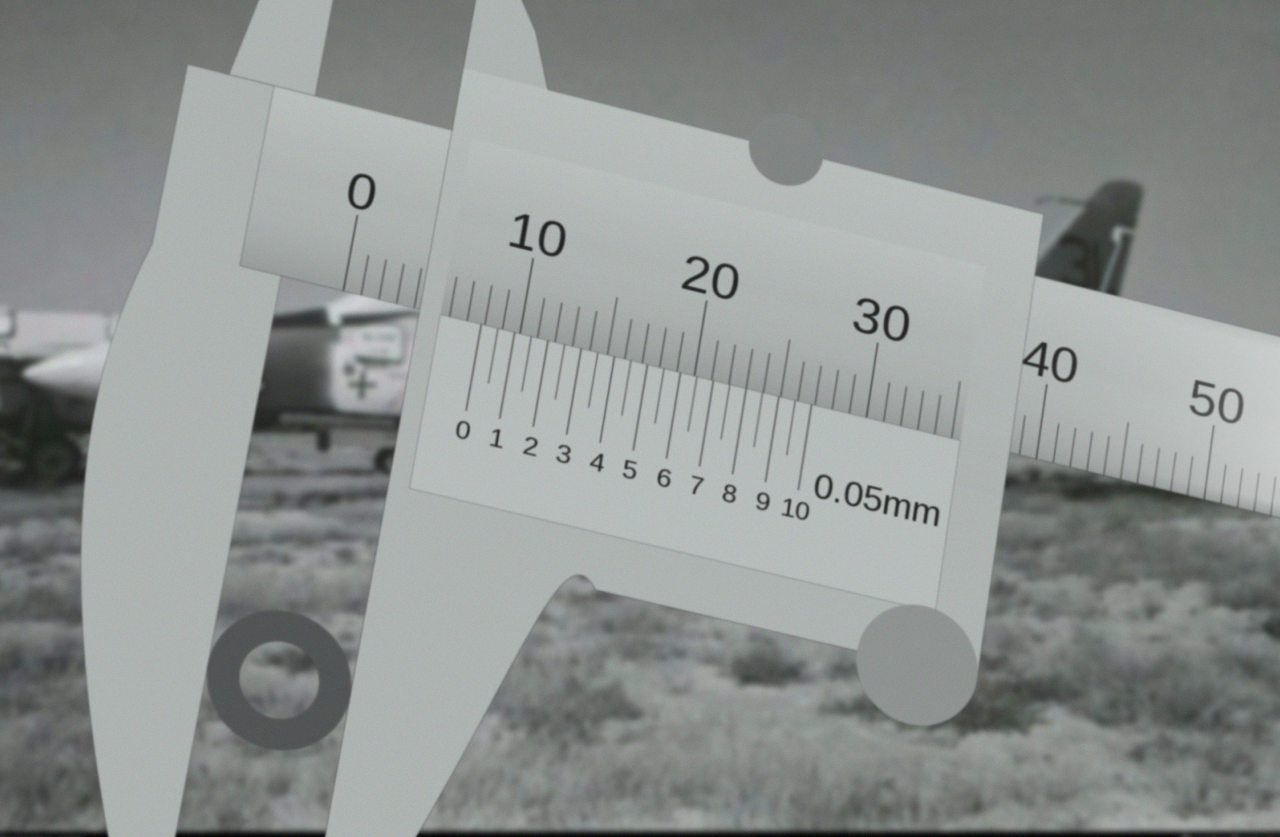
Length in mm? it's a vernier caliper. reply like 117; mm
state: 7.8; mm
